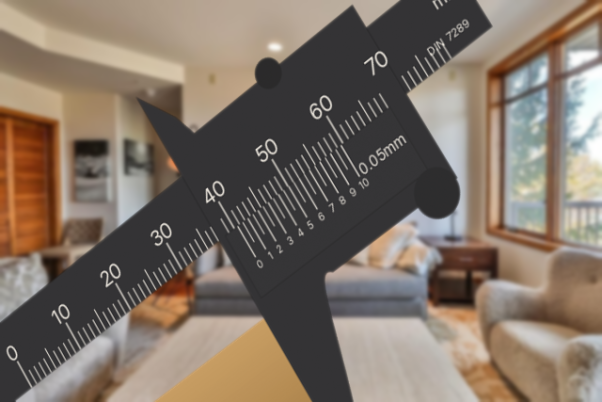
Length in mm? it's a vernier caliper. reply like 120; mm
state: 40.6; mm
